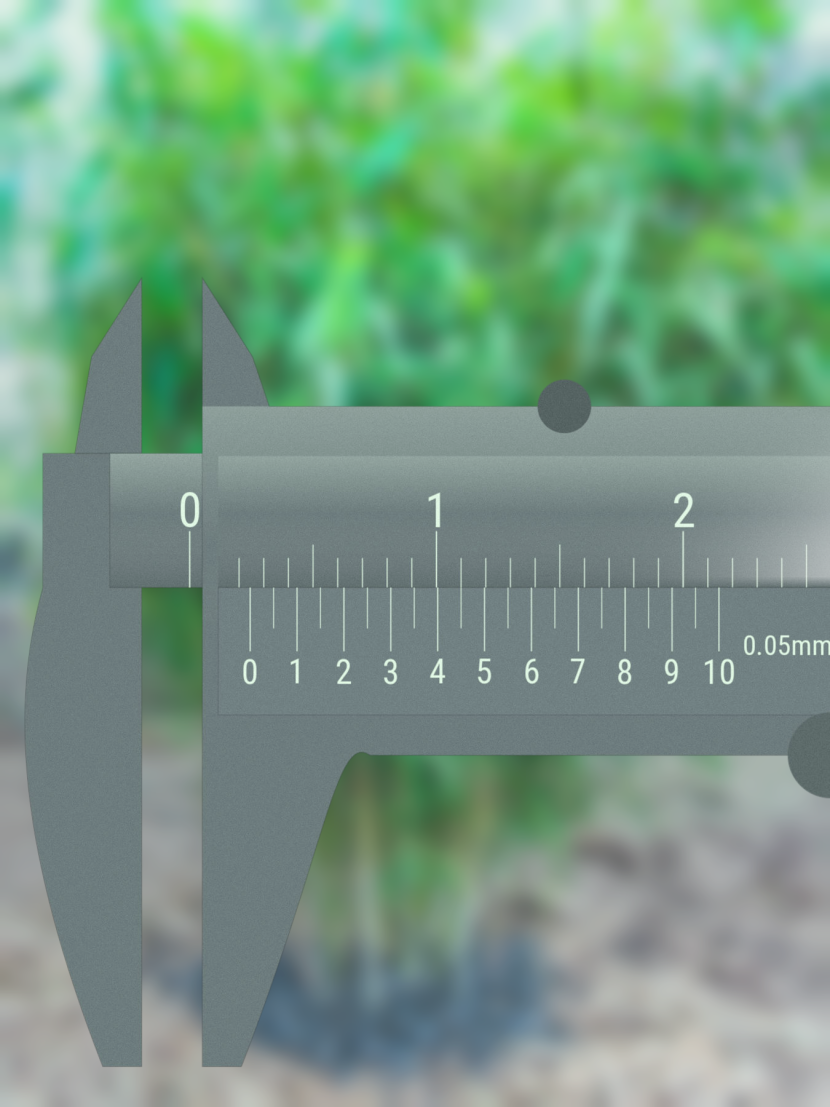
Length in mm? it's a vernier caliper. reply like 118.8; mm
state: 2.45; mm
